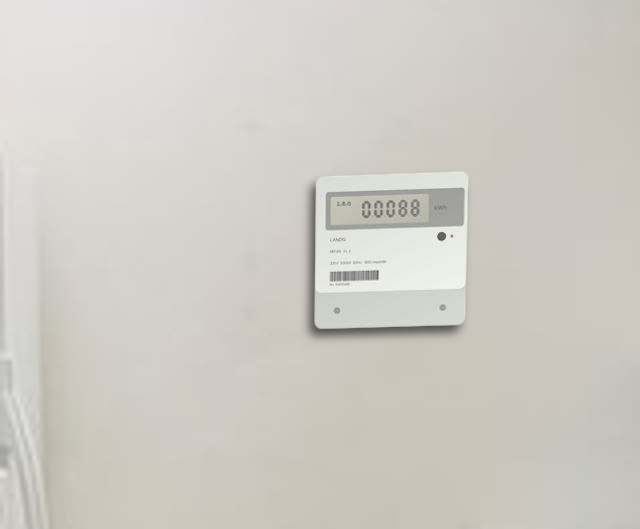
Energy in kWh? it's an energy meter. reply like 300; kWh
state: 88; kWh
